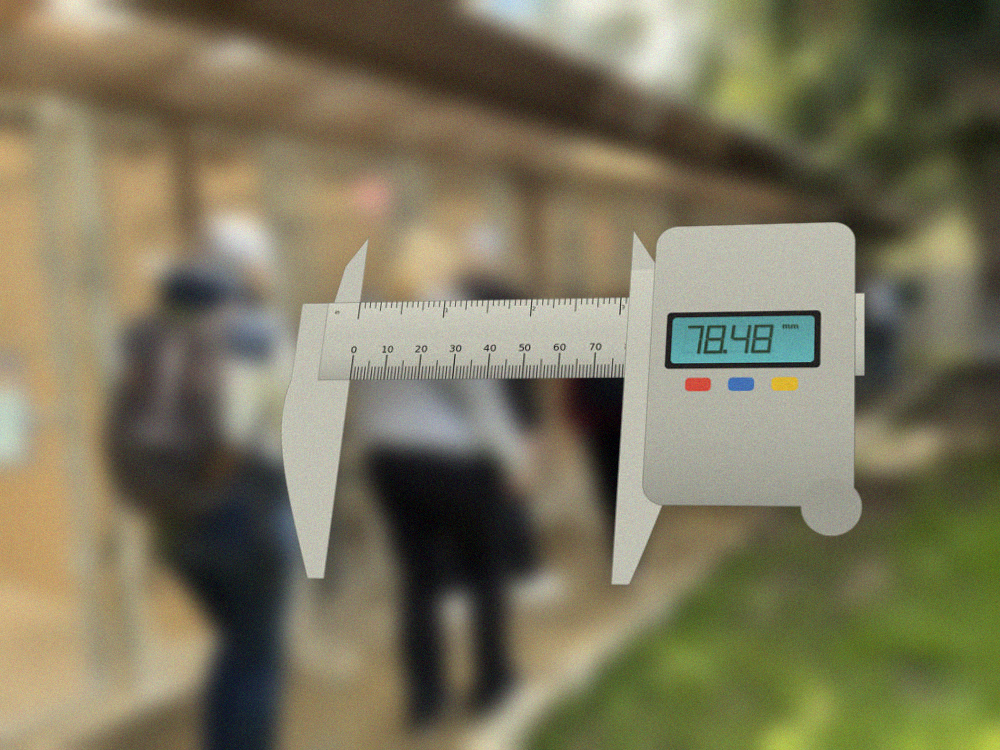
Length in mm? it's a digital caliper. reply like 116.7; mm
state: 78.48; mm
